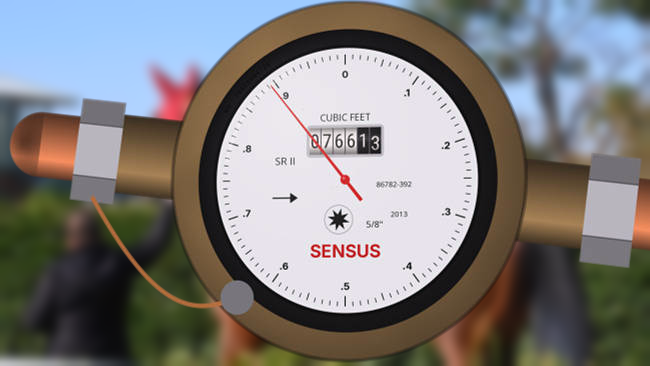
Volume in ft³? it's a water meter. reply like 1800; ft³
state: 76612.89; ft³
